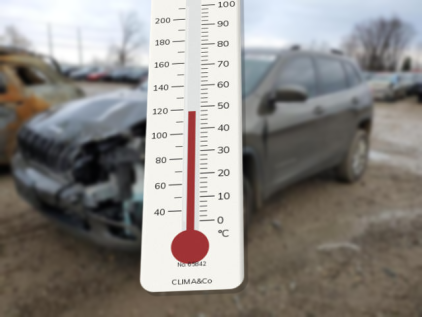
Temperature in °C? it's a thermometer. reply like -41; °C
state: 48; °C
